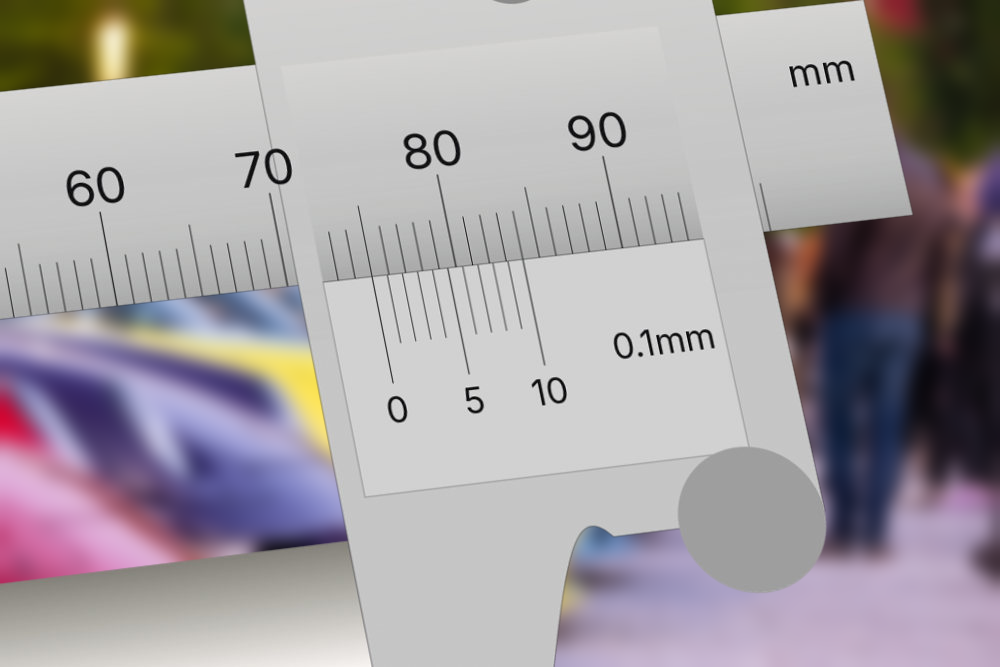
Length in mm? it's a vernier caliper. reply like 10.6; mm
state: 75.0; mm
